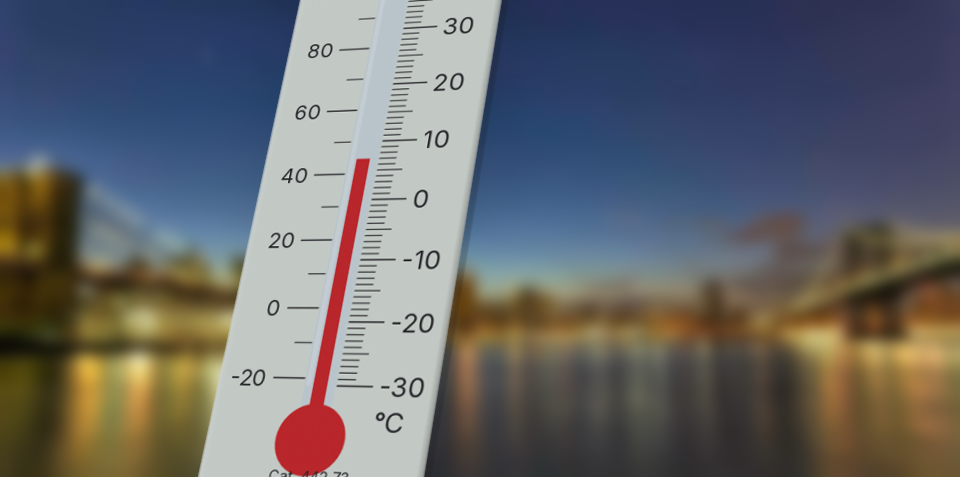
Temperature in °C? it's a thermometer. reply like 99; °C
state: 7; °C
